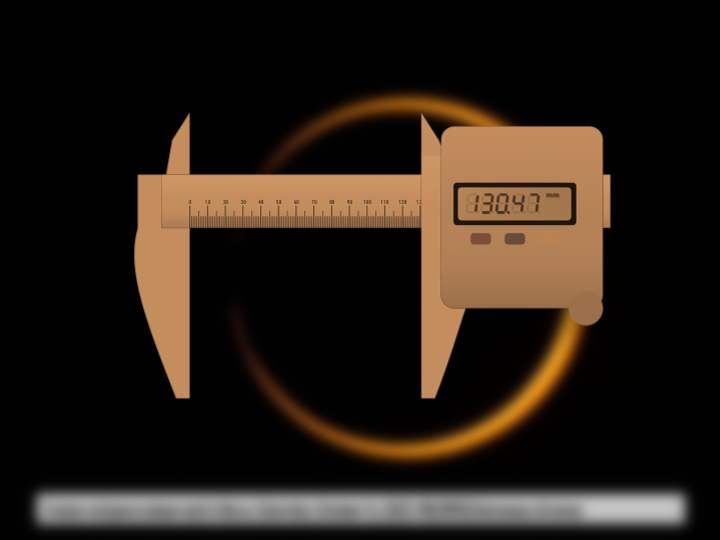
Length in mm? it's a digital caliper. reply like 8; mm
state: 130.47; mm
